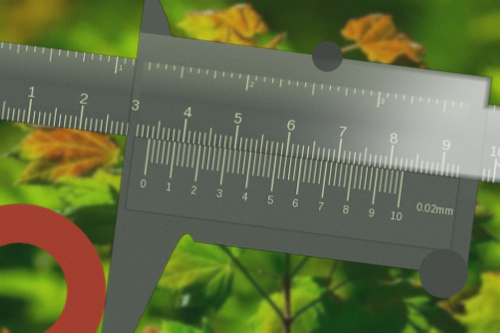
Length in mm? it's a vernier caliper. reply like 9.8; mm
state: 33.5; mm
